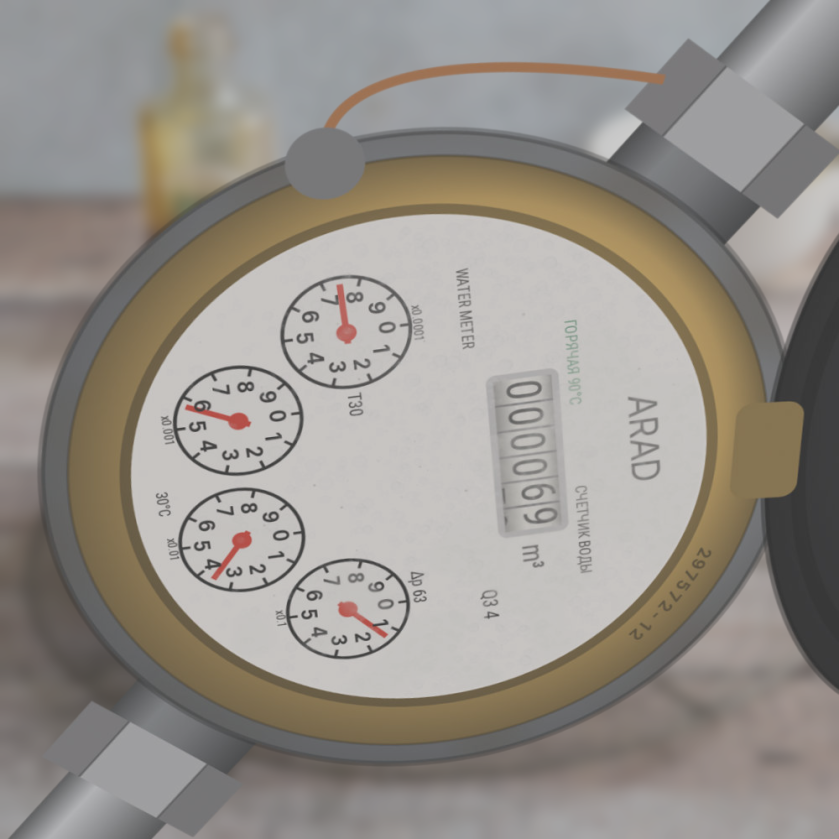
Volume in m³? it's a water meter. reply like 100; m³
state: 69.1357; m³
